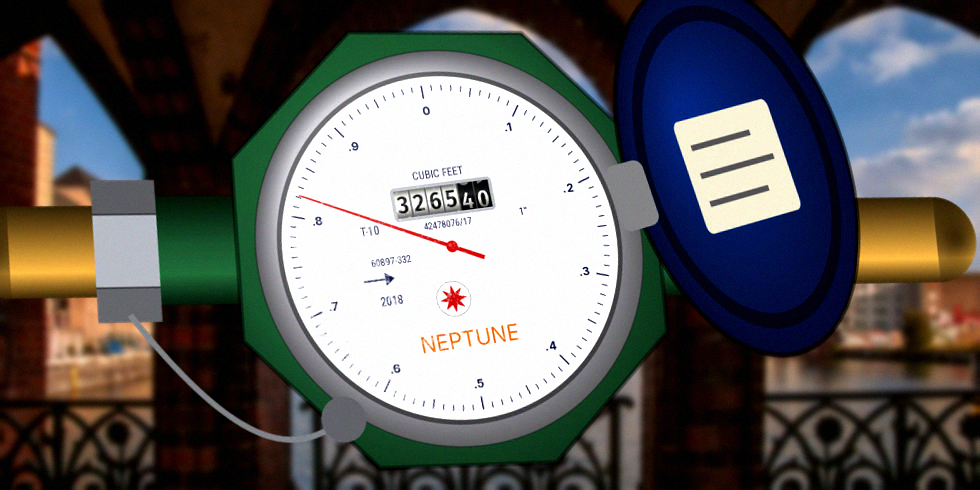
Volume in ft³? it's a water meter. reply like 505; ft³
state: 326539.82; ft³
